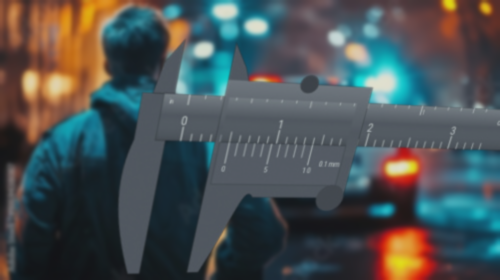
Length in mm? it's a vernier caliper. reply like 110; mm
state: 5.0; mm
